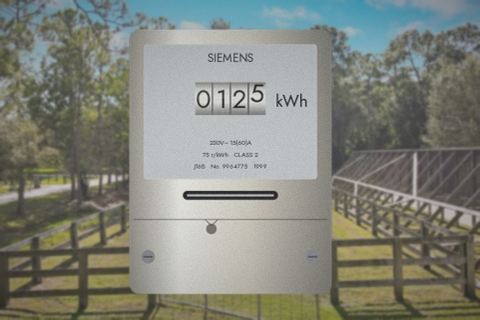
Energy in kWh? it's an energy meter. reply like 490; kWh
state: 125; kWh
